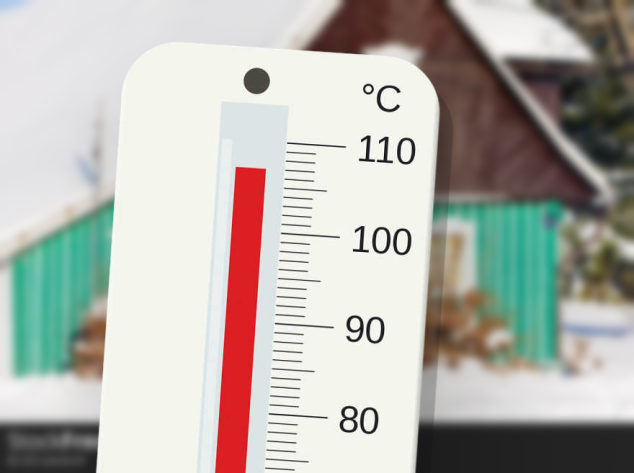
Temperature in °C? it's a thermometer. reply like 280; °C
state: 107; °C
